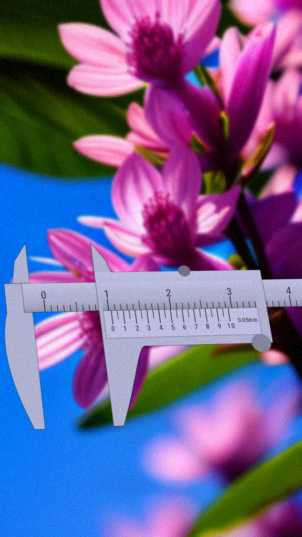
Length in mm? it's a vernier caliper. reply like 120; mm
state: 10.4; mm
